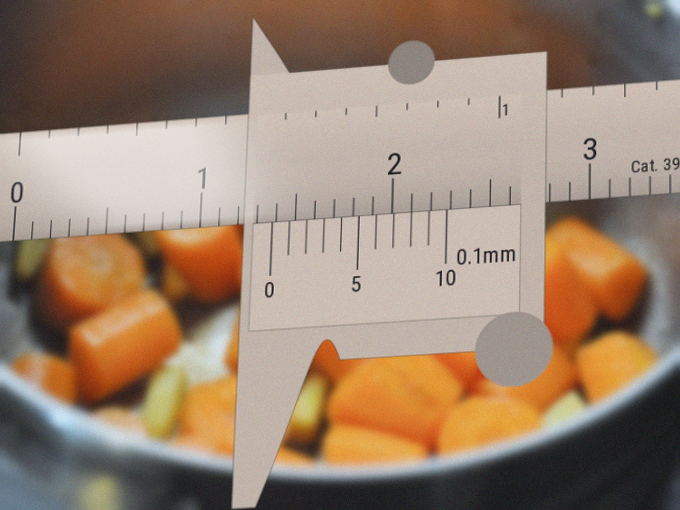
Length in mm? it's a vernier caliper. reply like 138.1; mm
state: 13.8; mm
